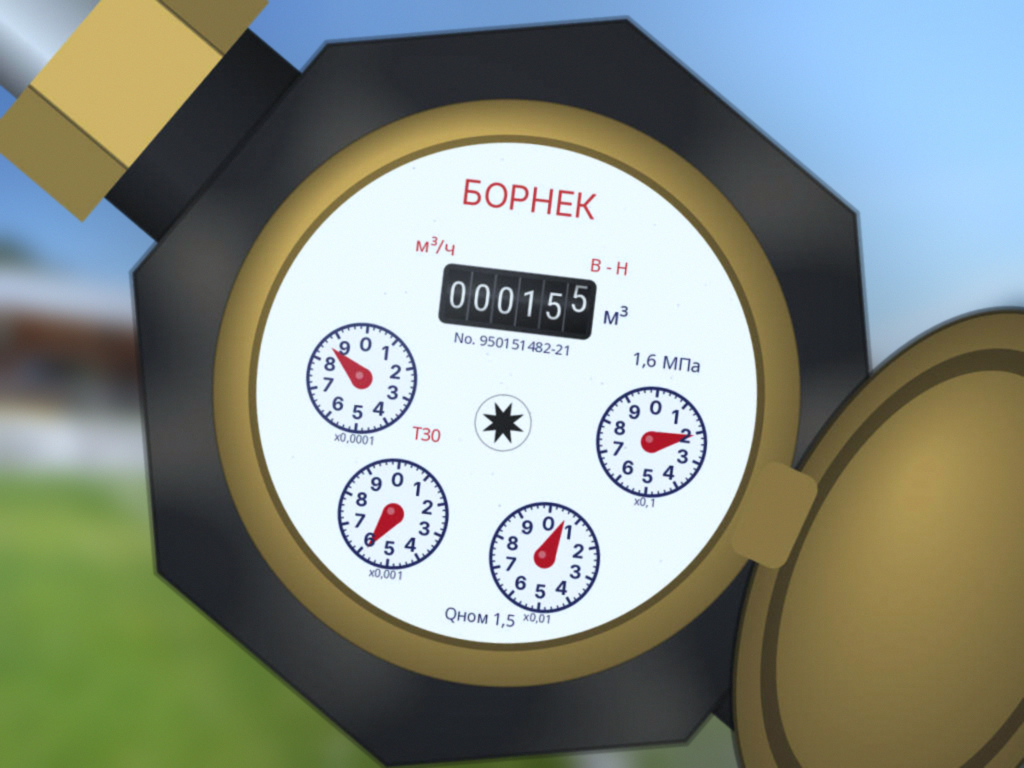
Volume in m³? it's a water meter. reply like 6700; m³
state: 155.2058; m³
